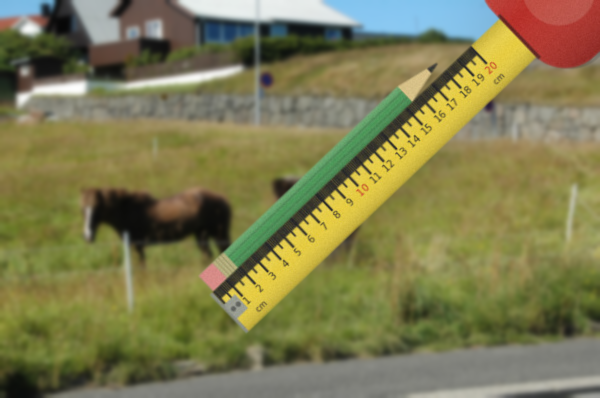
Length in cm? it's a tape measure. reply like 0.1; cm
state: 18; cm
